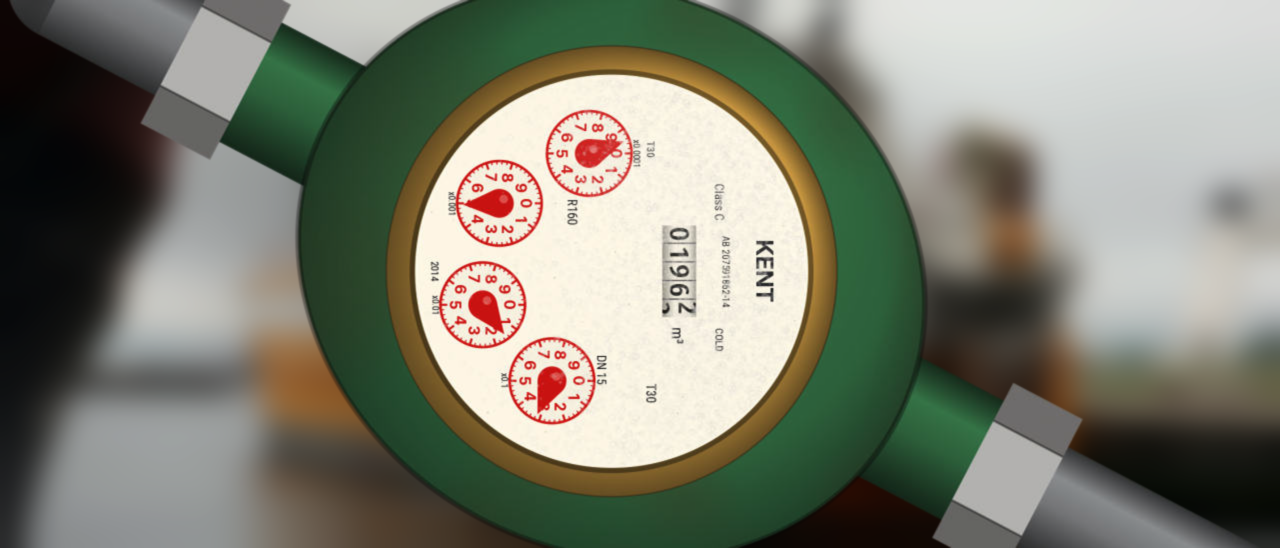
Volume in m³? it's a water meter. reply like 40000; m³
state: 1962.3149; m³
